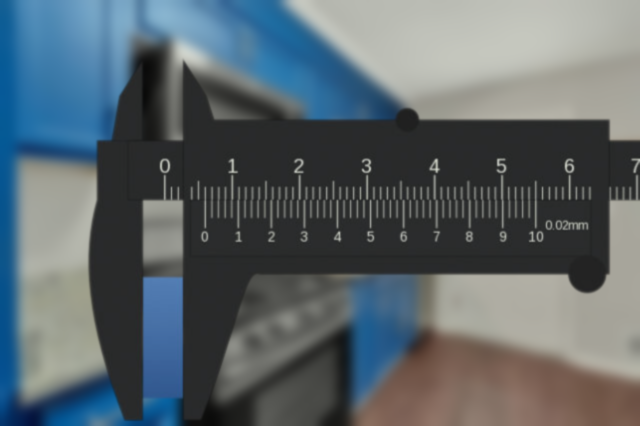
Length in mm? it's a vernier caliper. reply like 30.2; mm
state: 6.0; mm
